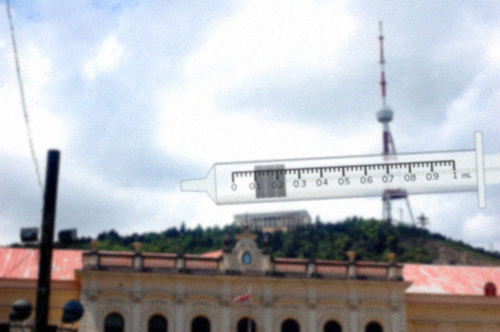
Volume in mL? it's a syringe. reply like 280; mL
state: 0.1; mL
